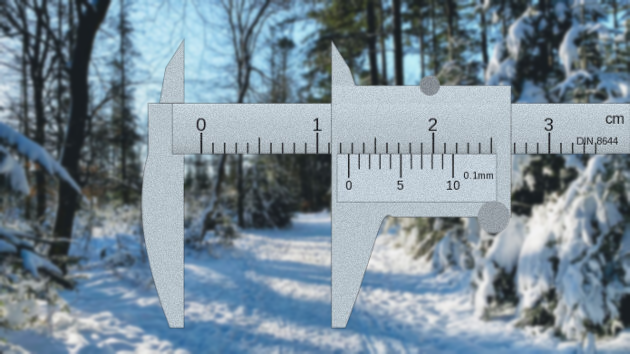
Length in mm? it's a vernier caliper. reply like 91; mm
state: 12.7; mm
